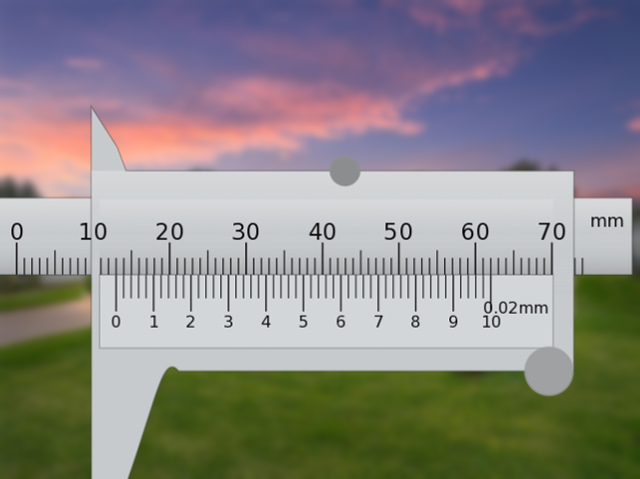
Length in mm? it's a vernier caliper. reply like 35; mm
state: 13.0; mm
